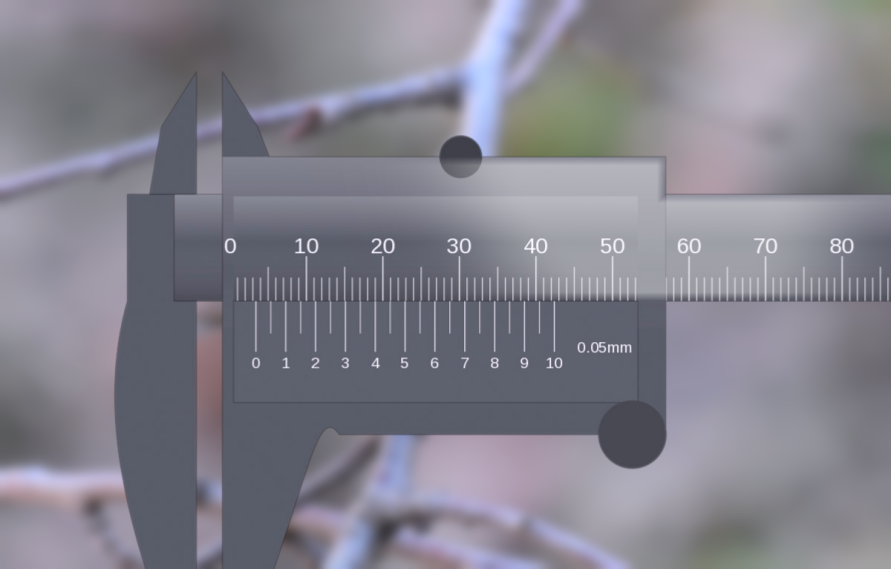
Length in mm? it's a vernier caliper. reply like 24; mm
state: 3.4; mm
